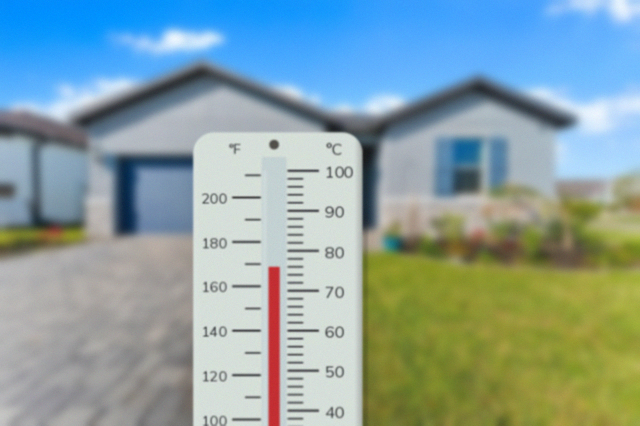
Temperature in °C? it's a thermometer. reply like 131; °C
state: 76; °C
